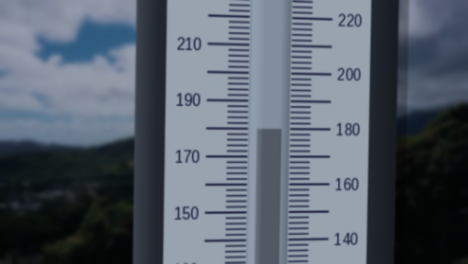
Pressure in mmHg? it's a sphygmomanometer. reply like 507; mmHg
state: 180; mmHg
